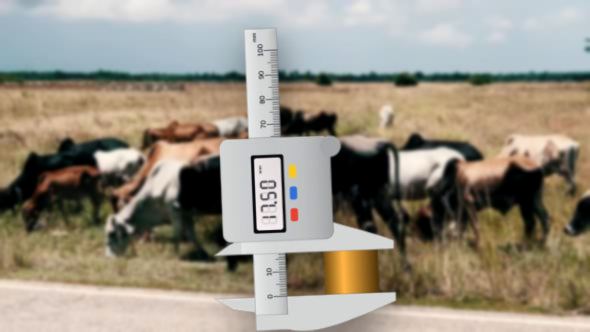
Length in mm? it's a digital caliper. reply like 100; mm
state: 17.50; mm
